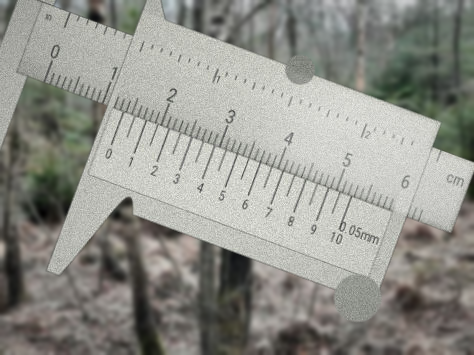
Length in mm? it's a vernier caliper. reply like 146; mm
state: 13.6; mm
